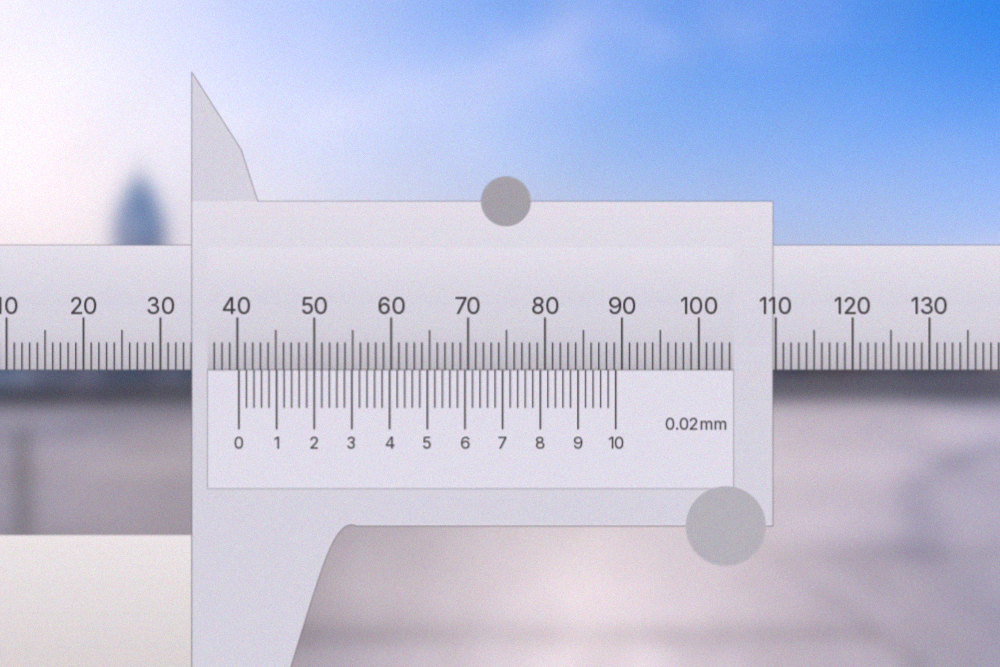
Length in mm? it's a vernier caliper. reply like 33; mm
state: 40.2; mm
